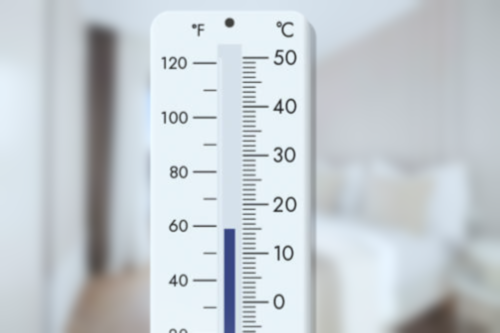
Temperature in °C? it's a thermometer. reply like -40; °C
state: 15; °C
